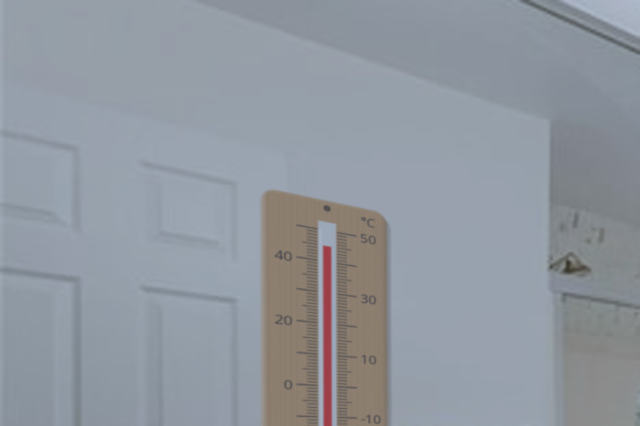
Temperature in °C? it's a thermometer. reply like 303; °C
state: 45; °C
